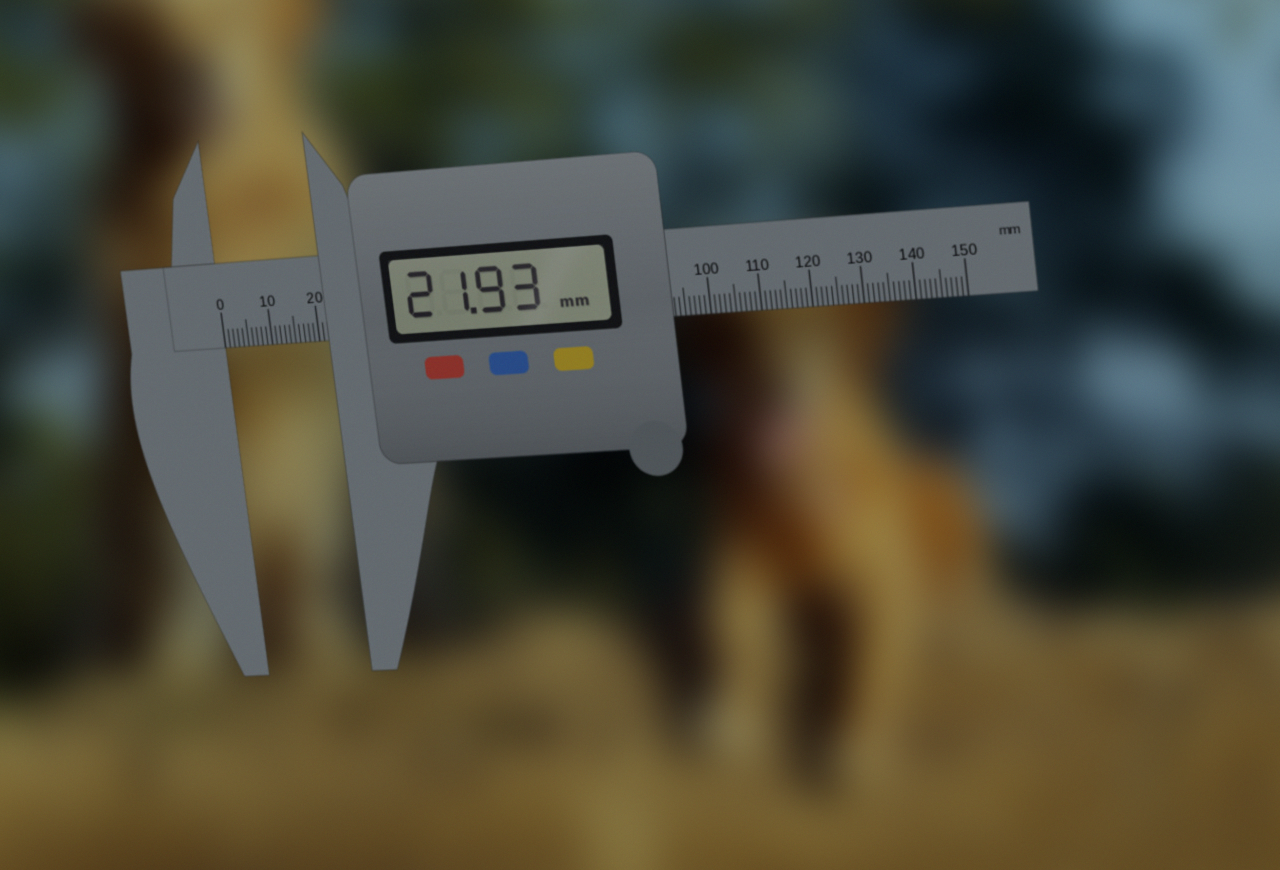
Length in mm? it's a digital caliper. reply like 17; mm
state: 21.93; mm
